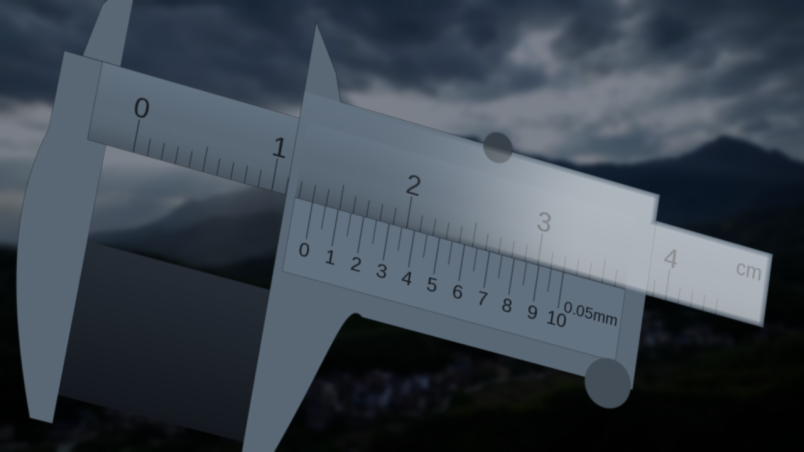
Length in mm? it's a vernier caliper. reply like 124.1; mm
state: 13.0; mm
